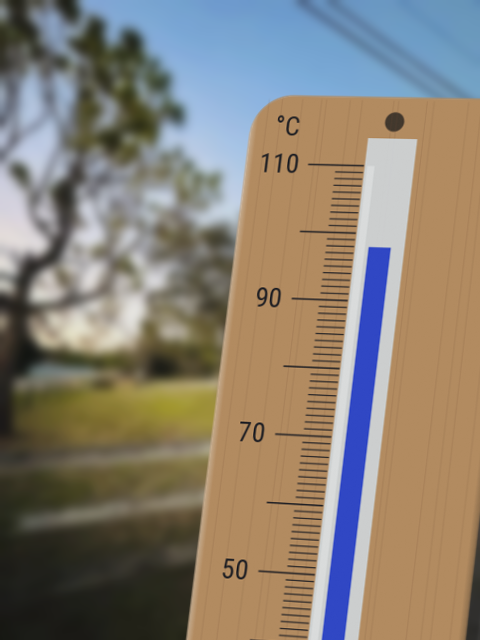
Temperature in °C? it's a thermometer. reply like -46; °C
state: 98; °C
